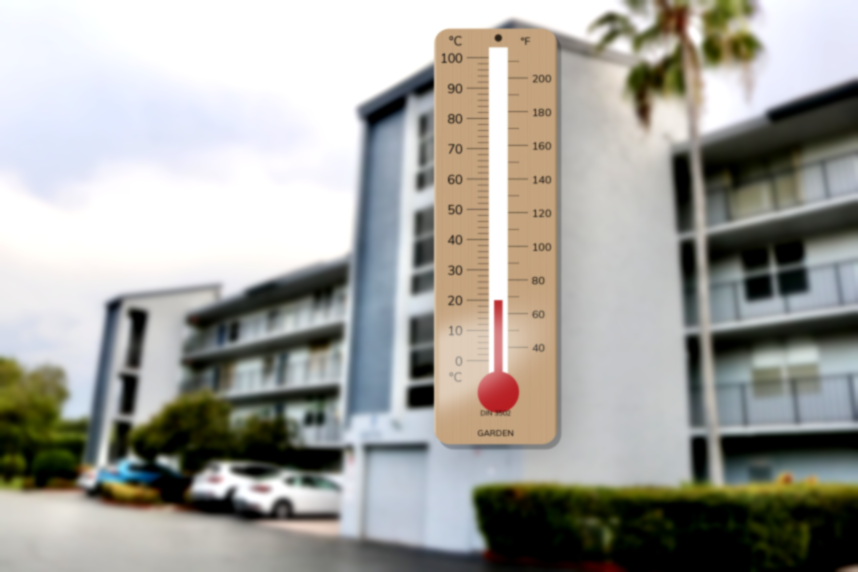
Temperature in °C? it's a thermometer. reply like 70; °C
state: 20; °C
